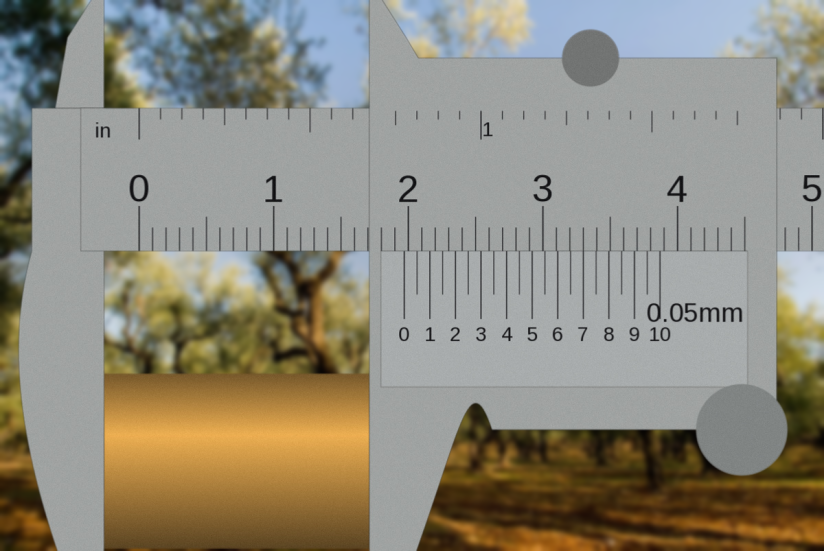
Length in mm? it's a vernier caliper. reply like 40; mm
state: 19.7; mm
